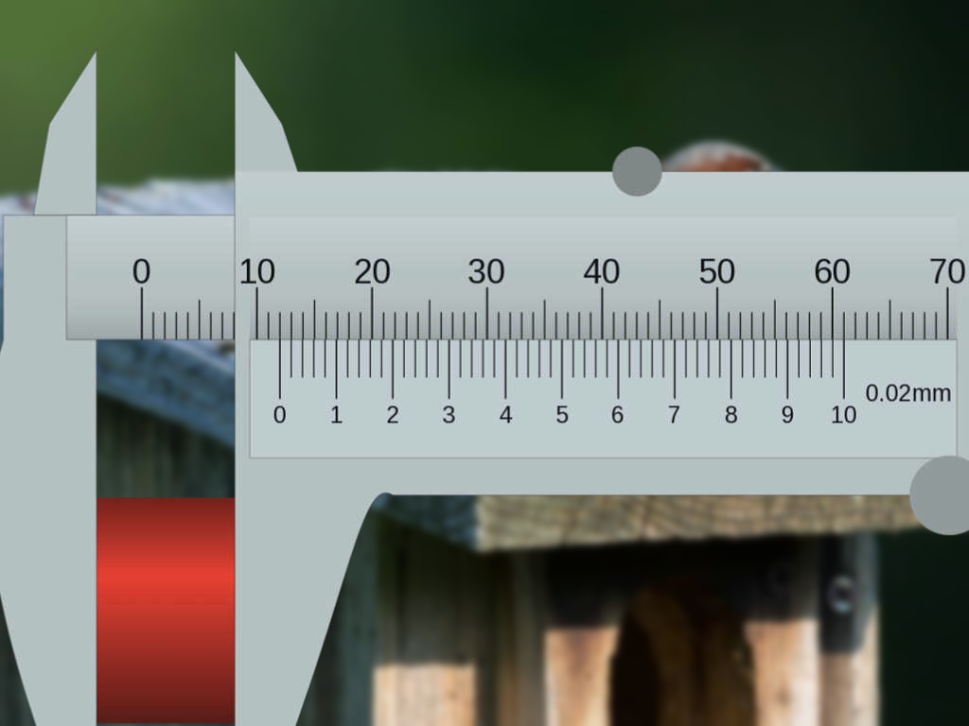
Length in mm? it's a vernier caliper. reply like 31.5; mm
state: 12.0; mm
